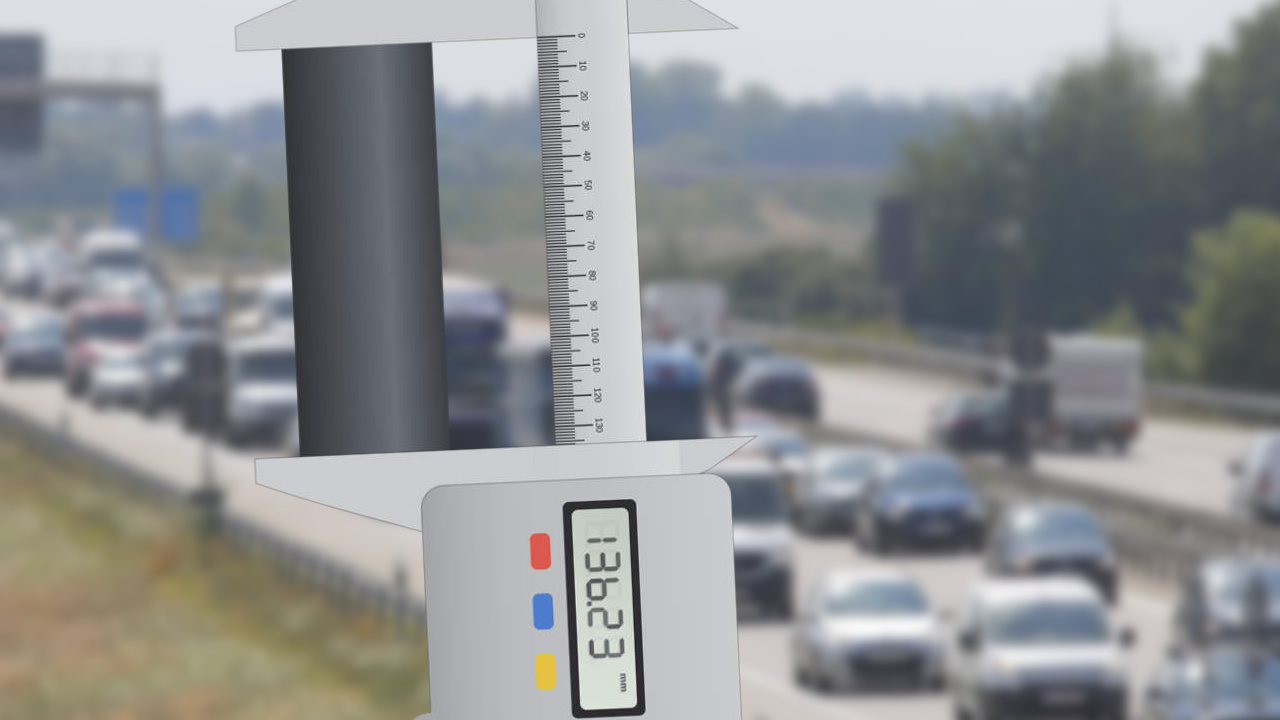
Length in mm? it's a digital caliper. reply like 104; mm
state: 136.23; mm
